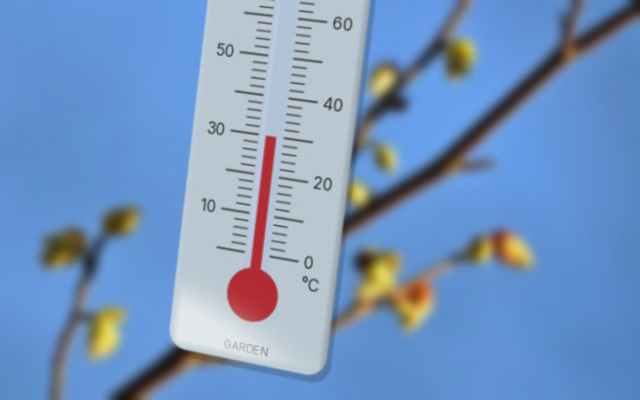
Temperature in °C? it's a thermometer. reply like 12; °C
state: 30; °C
